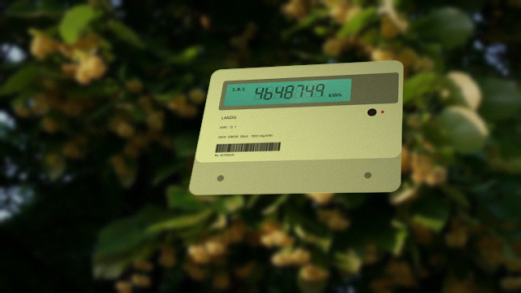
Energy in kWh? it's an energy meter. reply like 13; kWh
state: 4648749; kWh
